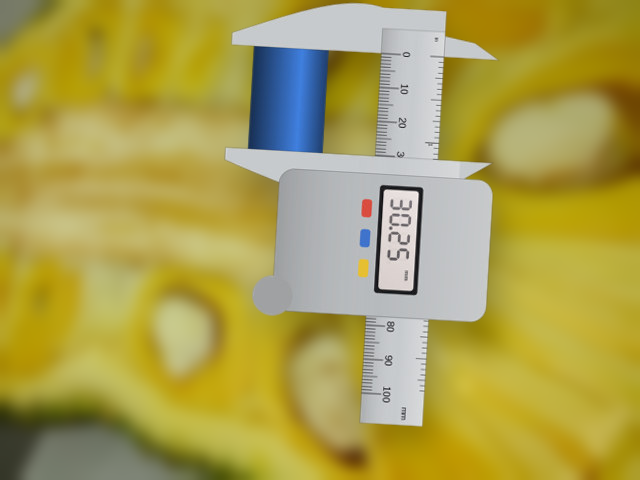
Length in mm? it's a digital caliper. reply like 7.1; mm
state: 30.25; mm
